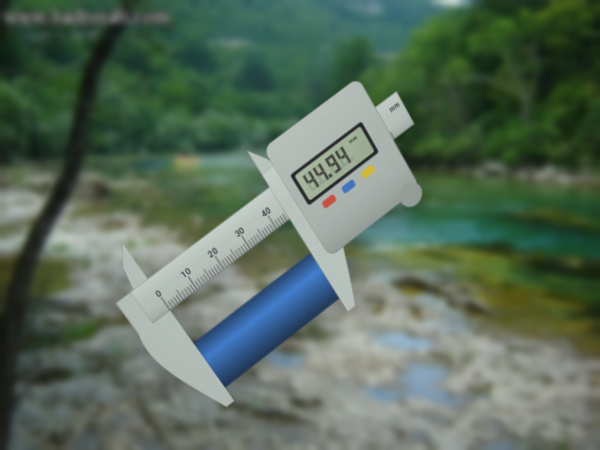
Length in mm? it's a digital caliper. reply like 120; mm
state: 44.94; mm
